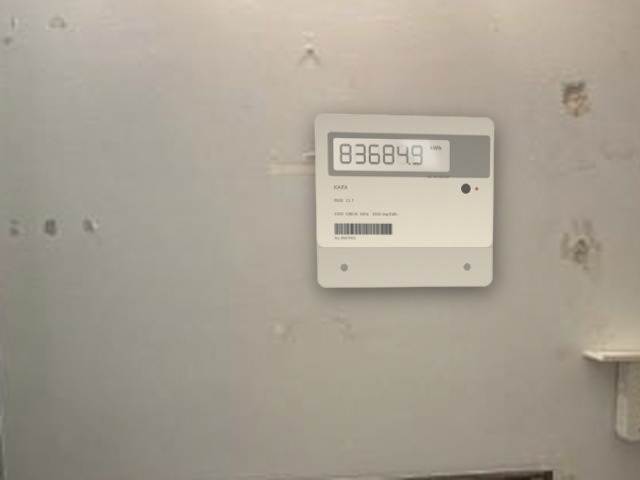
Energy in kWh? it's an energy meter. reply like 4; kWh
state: 83684.9; kWh
